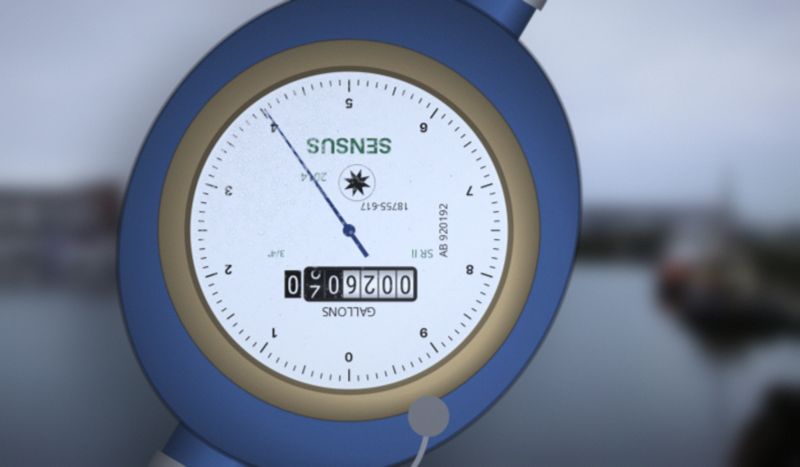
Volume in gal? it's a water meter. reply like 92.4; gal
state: 26024.0; gal
